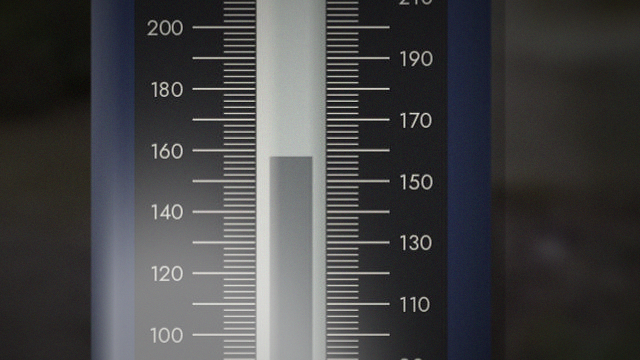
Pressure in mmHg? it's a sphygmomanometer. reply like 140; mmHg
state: 158; mmHg
